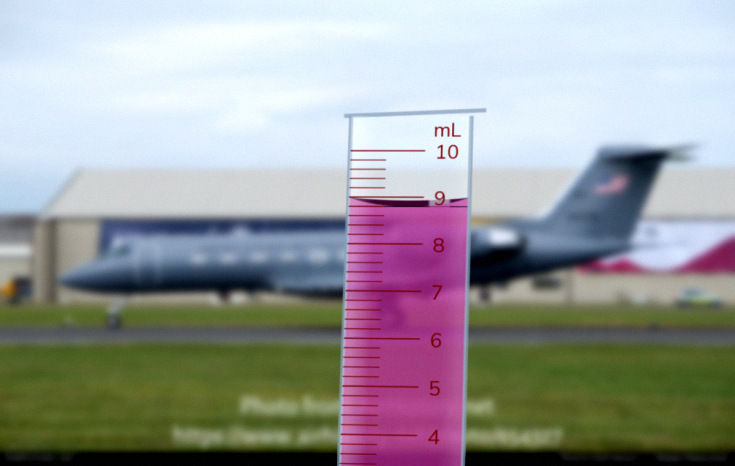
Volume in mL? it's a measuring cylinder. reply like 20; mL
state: 8.8; mL
